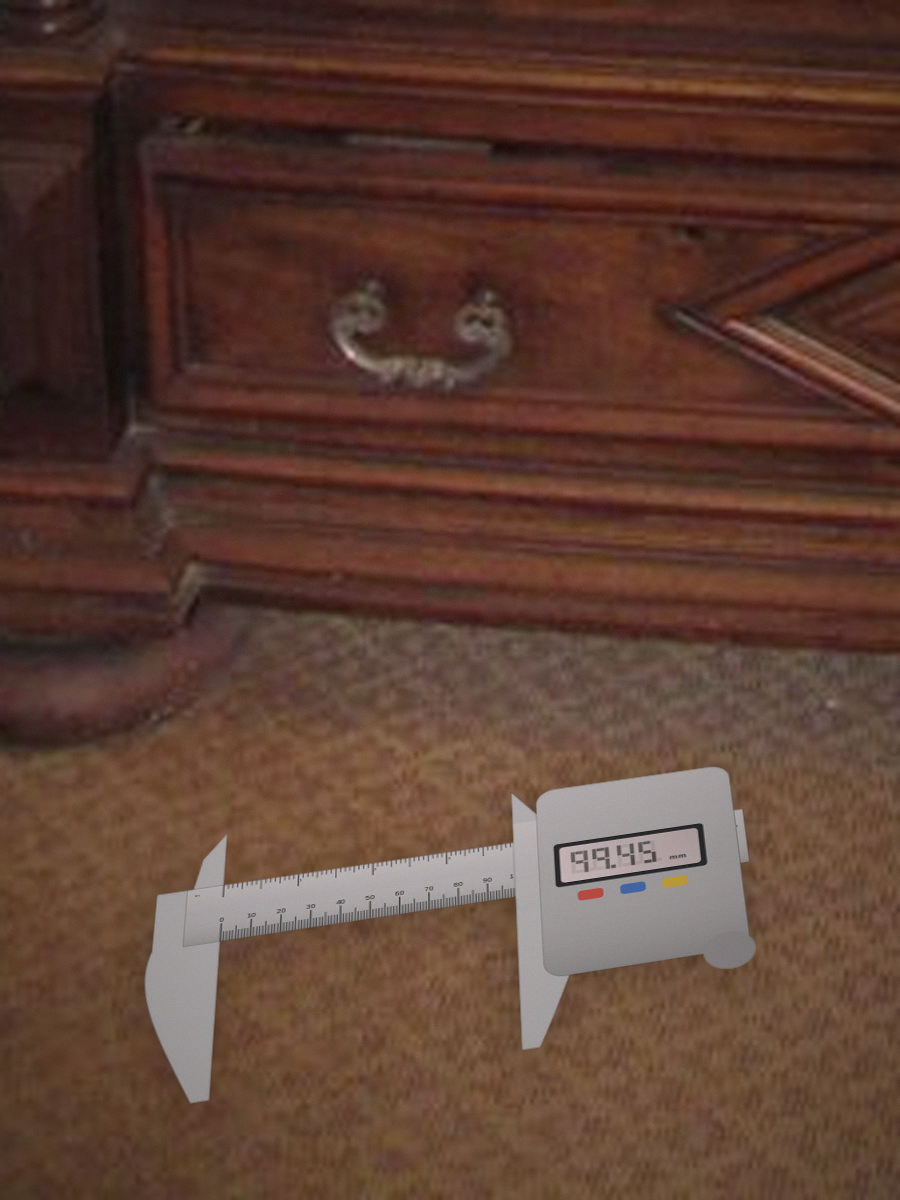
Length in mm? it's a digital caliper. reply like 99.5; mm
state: 99.45; mm
